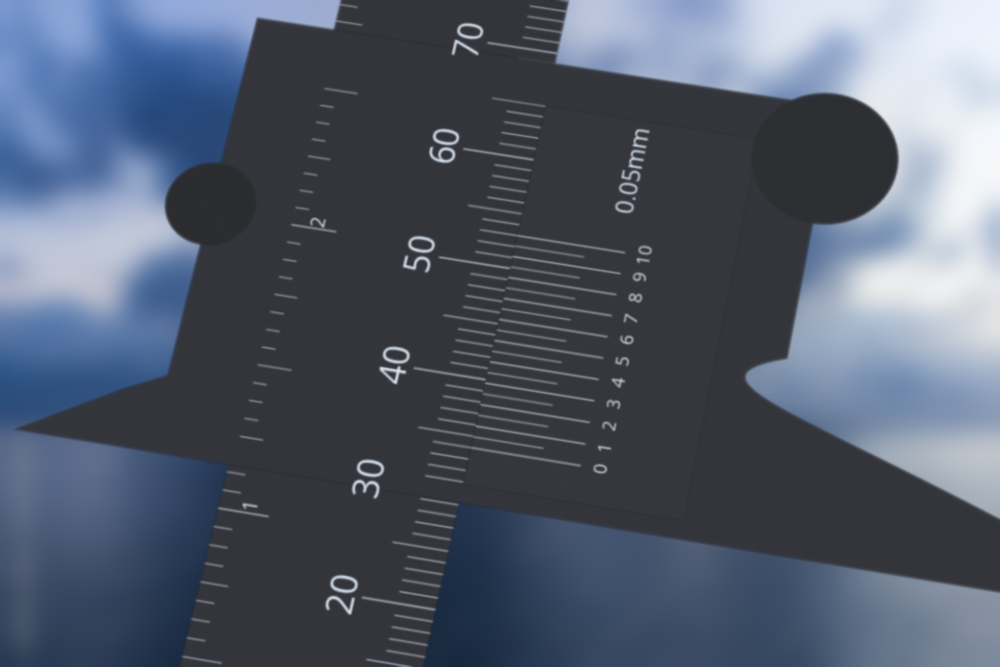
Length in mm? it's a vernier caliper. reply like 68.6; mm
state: 34.0; mm
